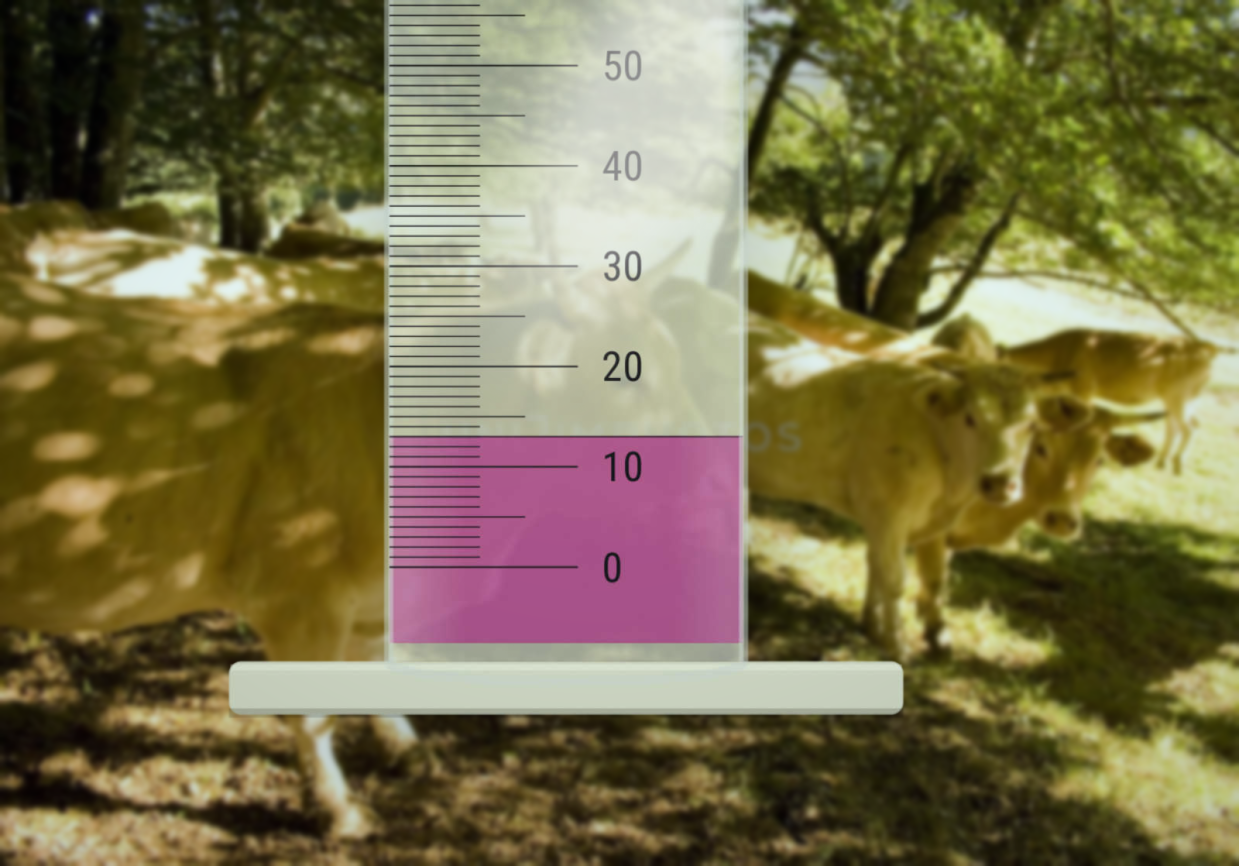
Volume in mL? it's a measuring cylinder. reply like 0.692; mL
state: 13; mL
